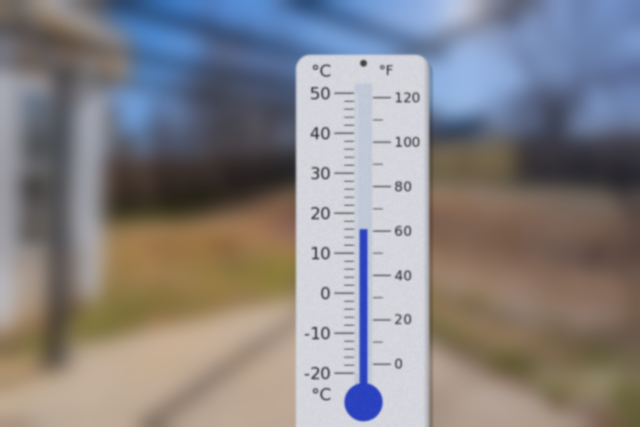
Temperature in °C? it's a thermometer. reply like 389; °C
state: 16; °C
